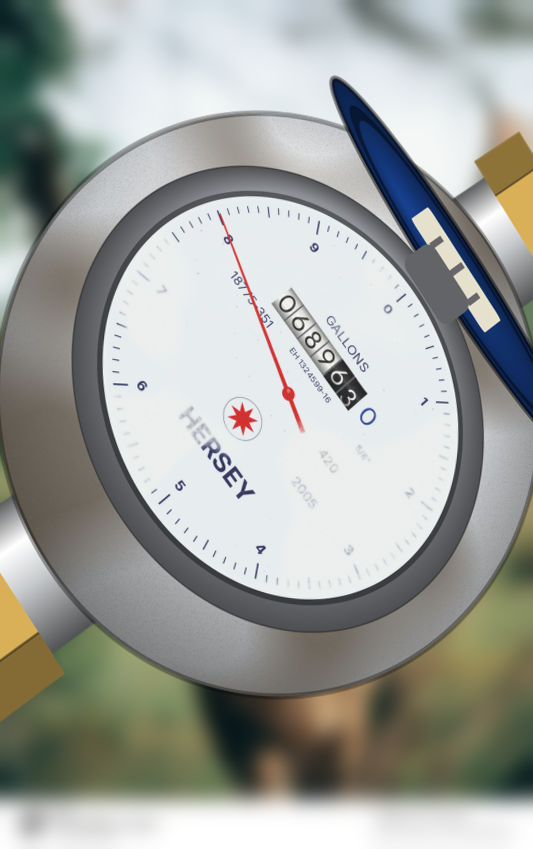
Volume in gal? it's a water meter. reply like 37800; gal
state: 689628.0; gal
